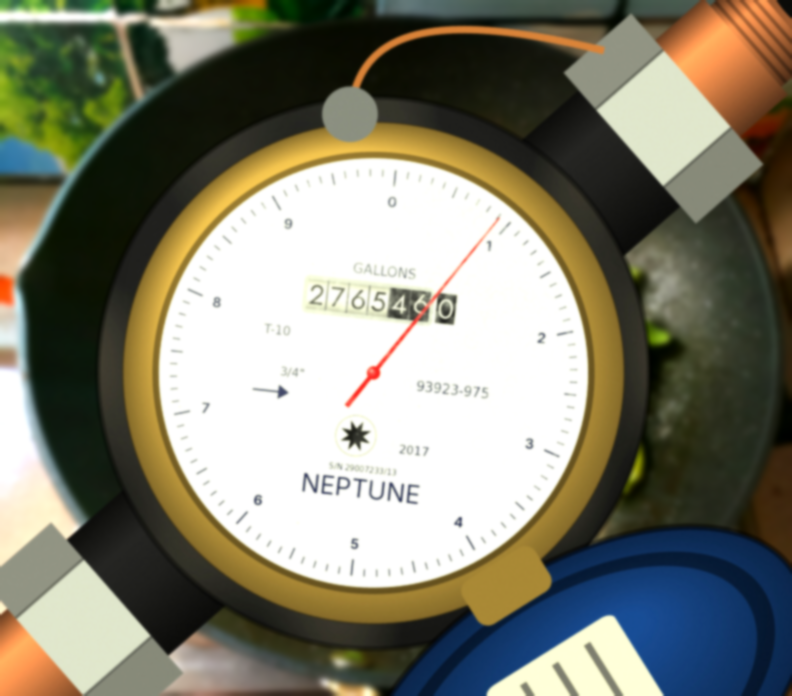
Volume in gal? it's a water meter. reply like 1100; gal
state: 2765460.9; gal
